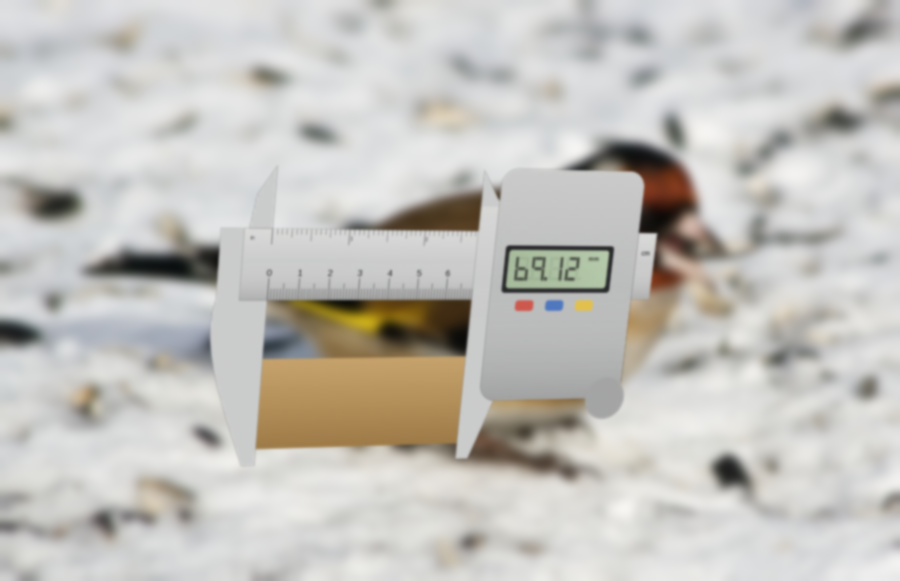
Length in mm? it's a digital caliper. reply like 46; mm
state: 69.12; mm
